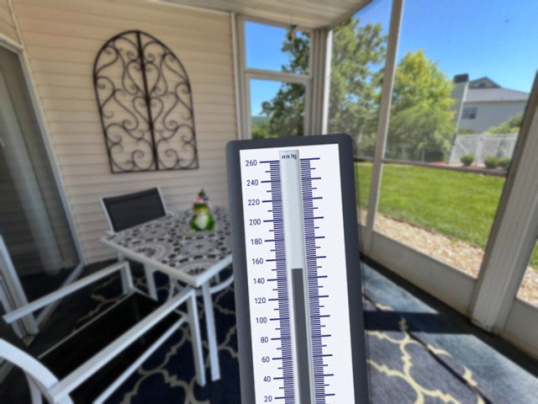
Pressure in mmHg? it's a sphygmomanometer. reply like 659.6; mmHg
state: 150; mmHg
